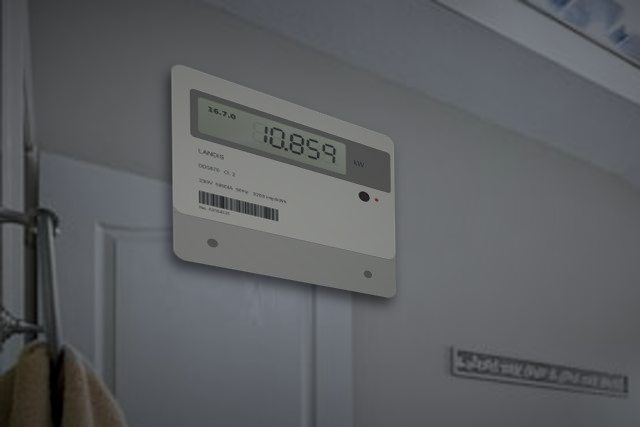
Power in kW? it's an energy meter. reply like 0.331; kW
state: 10.859; kW
